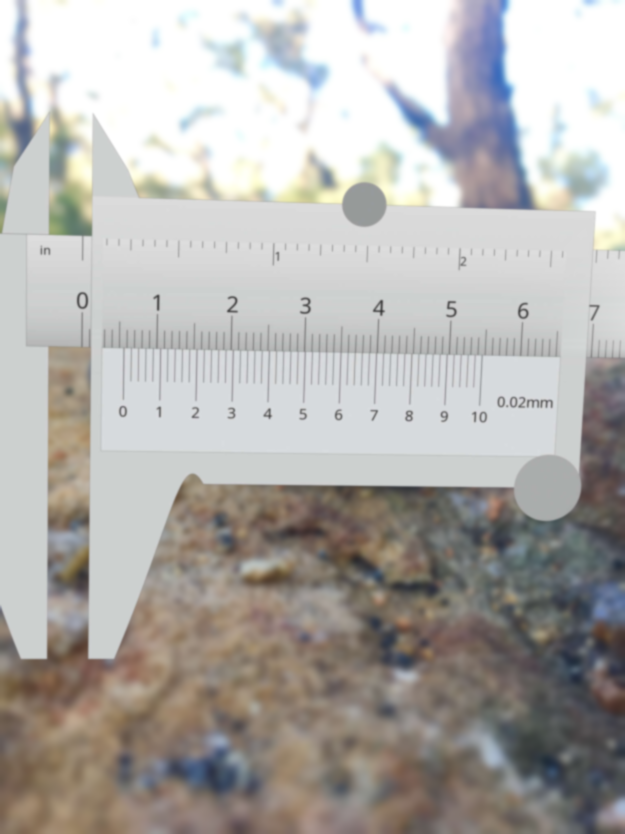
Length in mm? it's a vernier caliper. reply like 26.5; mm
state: 5.6; mm
